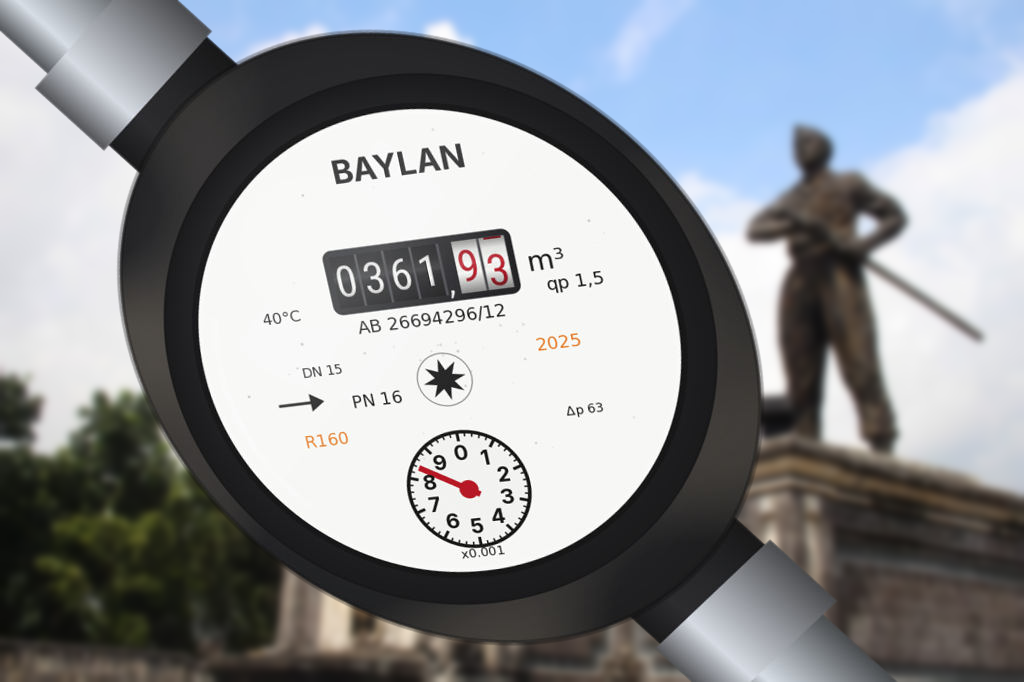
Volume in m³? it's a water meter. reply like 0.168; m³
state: 361.928; m³
